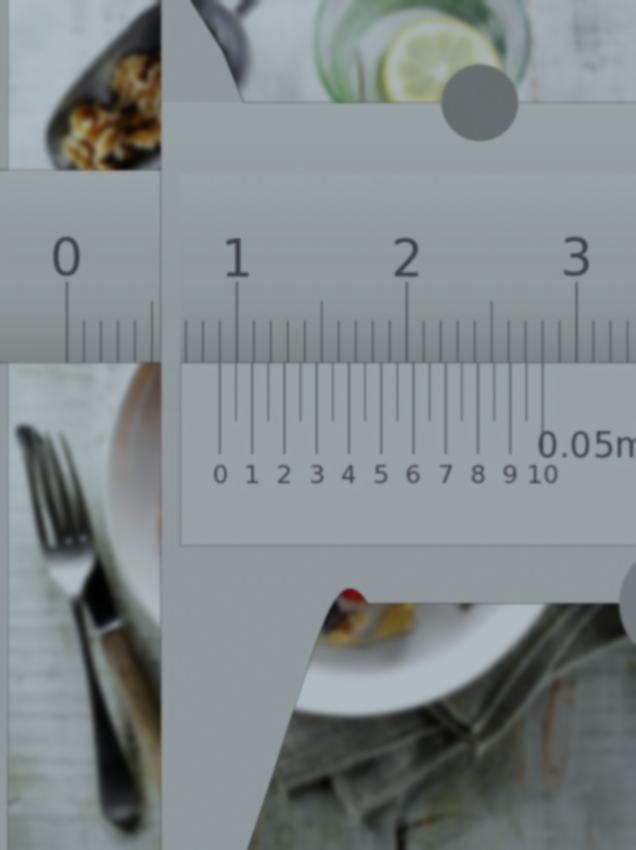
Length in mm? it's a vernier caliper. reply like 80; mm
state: 9.0; mm
